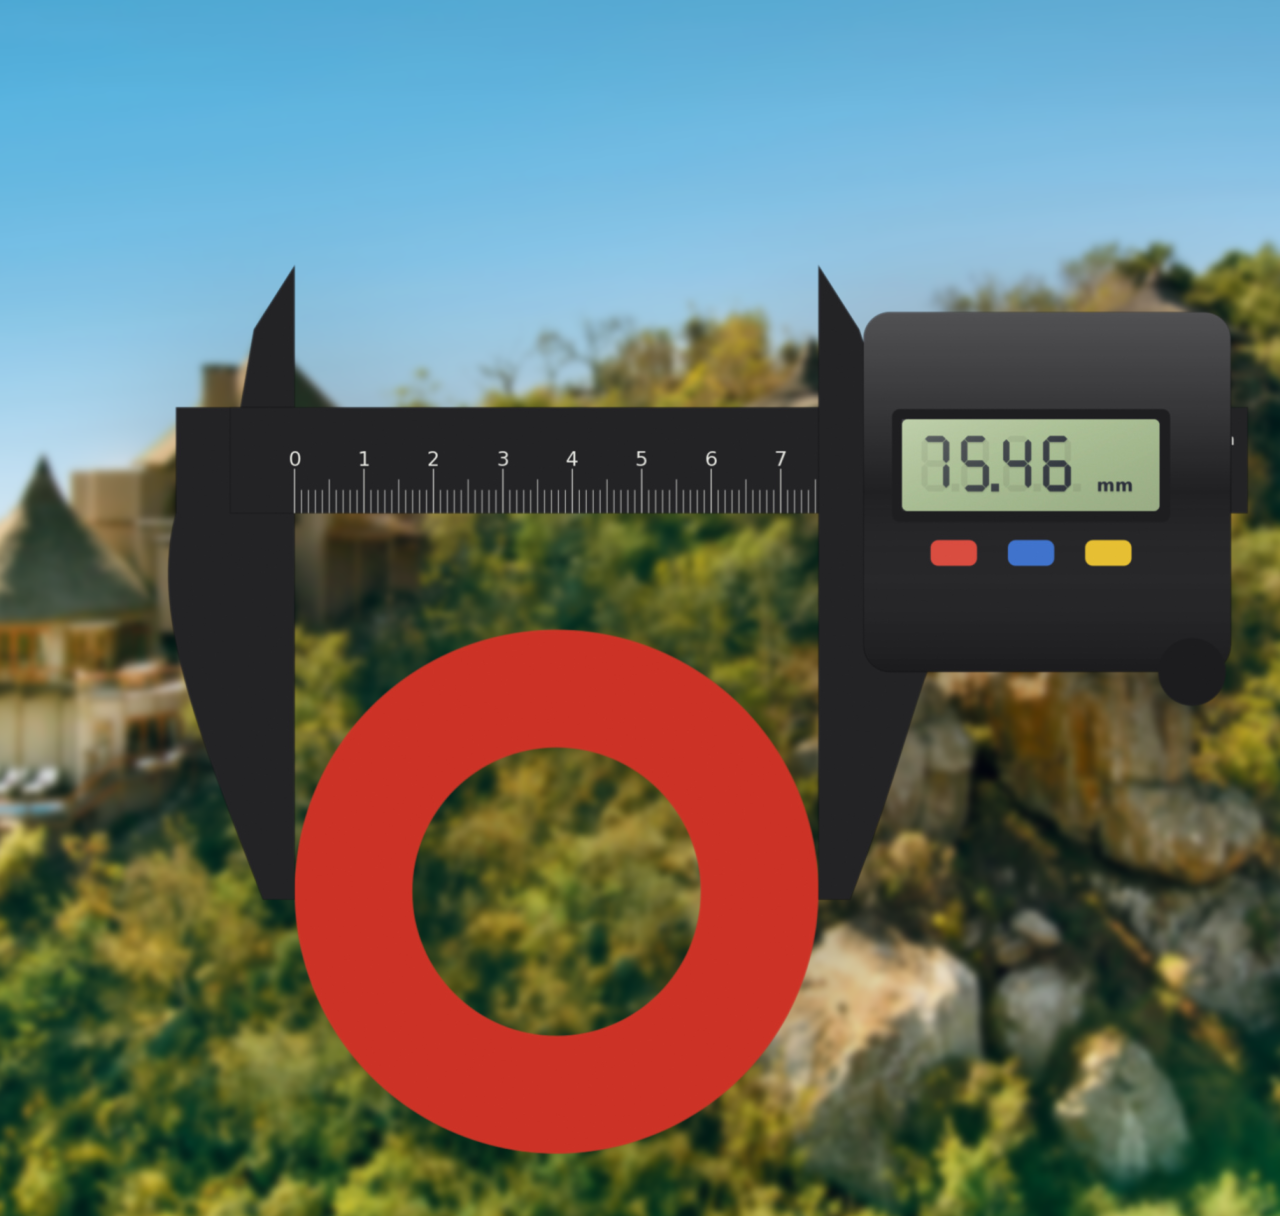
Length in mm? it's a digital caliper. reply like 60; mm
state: 75.46; mm
